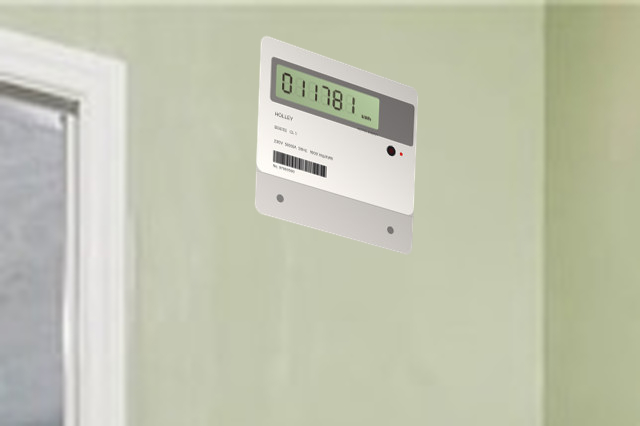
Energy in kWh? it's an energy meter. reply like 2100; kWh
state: 11781; kWh
